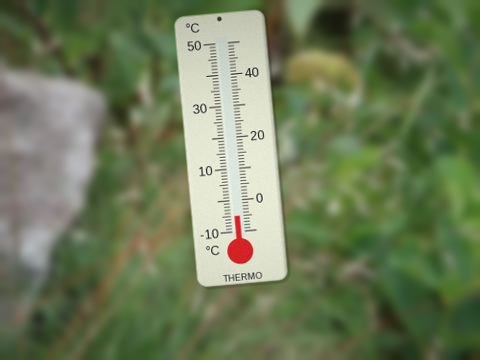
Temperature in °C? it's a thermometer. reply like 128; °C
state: -5; °C
